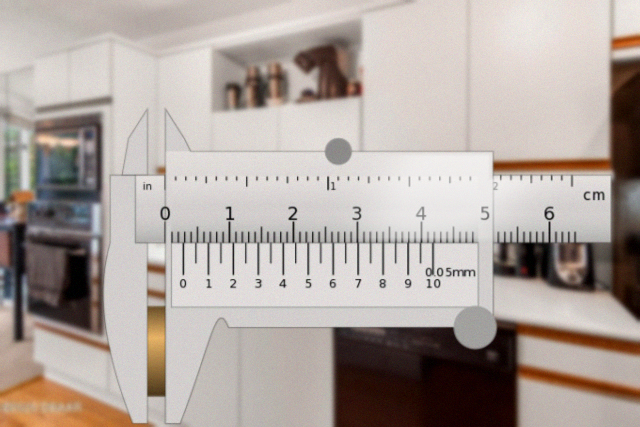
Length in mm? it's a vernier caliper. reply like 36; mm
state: 2.8; mm
